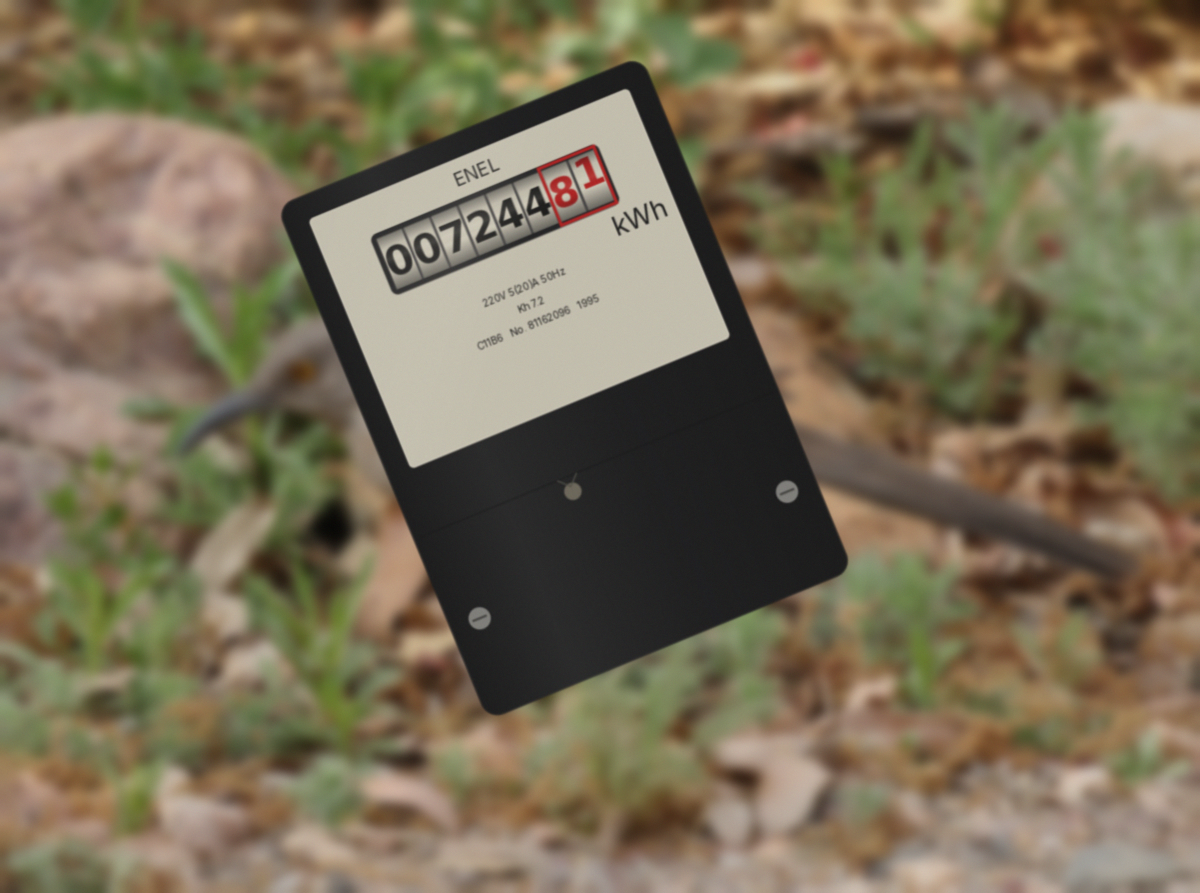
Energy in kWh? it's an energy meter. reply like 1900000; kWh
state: 7244.81; kWh
